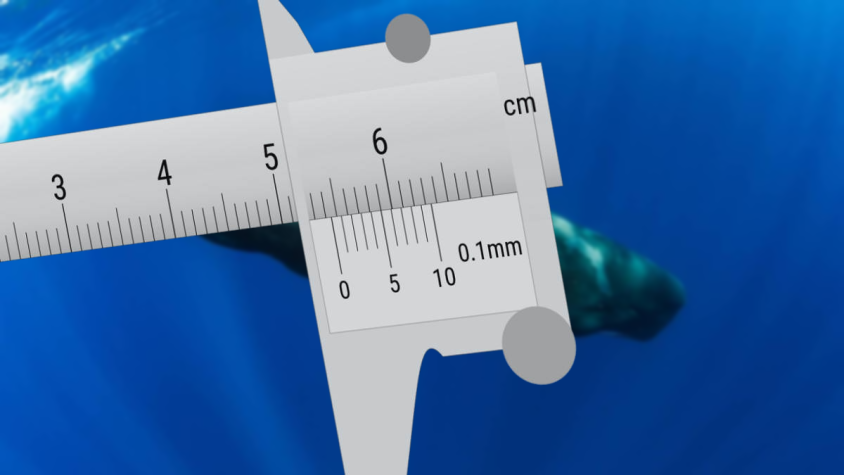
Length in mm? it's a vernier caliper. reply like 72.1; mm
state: 54.5; mm
